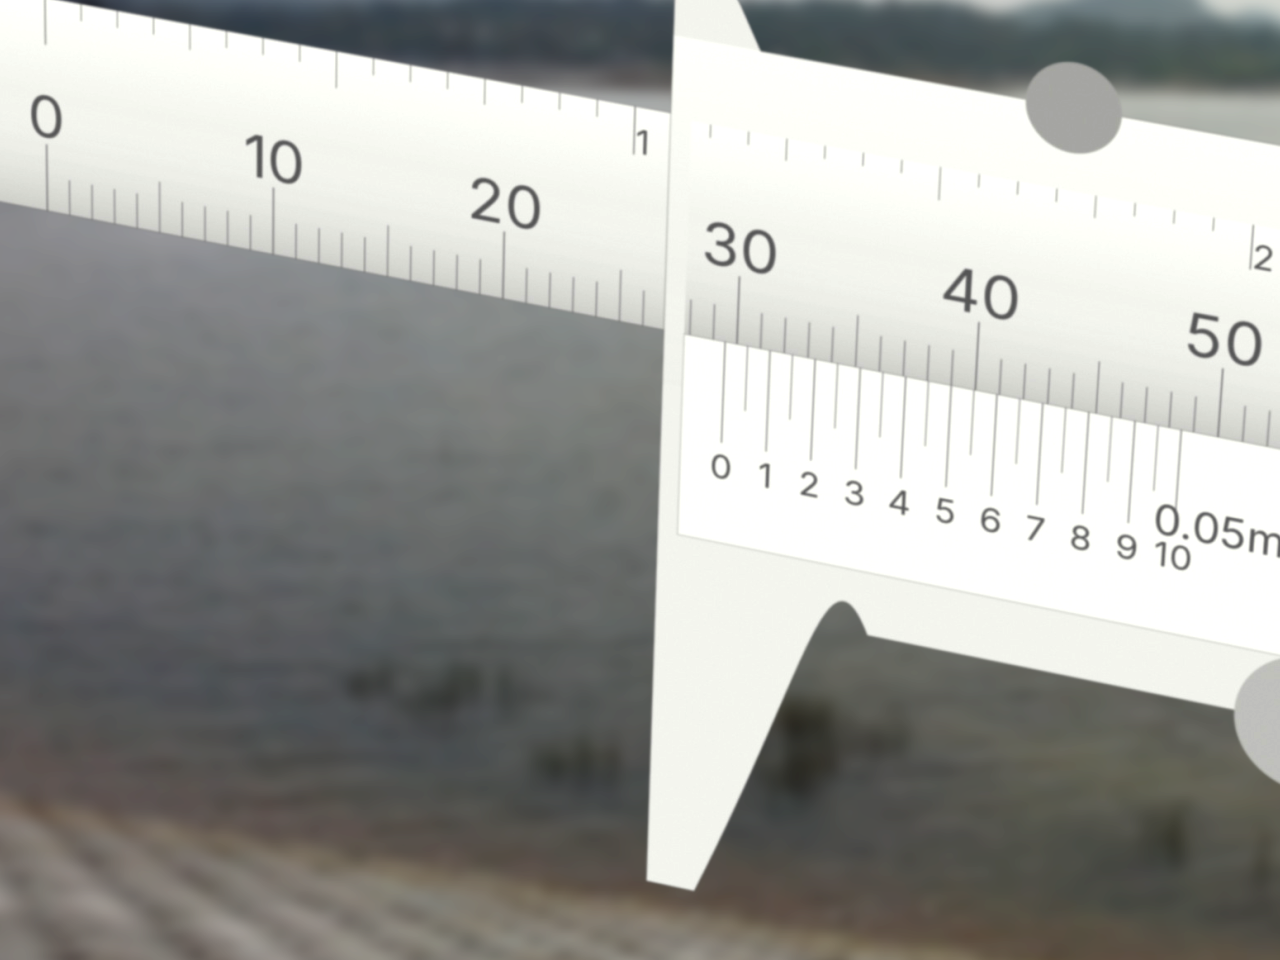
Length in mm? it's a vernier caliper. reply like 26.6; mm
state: 29.5; mm
